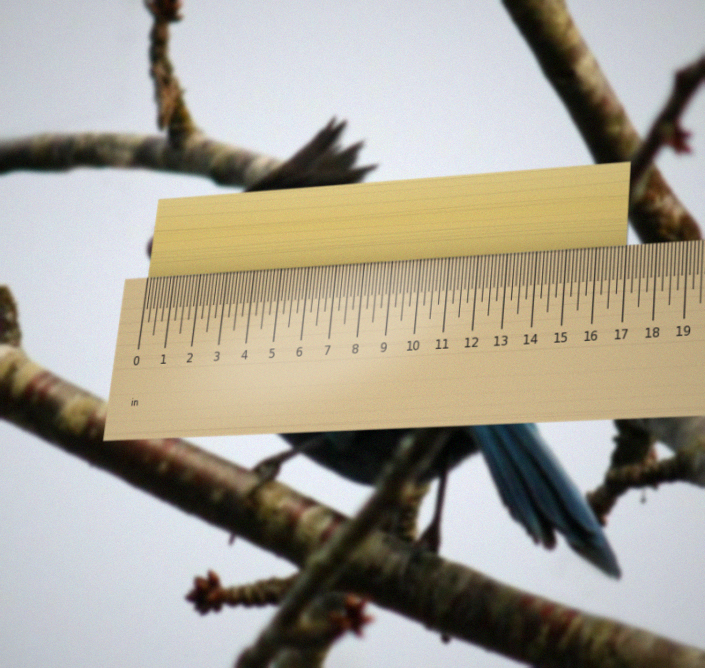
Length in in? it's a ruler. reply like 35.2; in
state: 17; in
